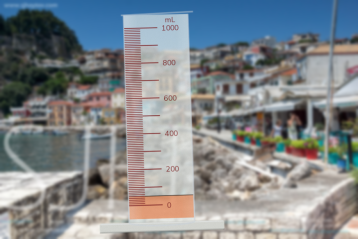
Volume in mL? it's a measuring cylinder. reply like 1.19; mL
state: 50; mL
